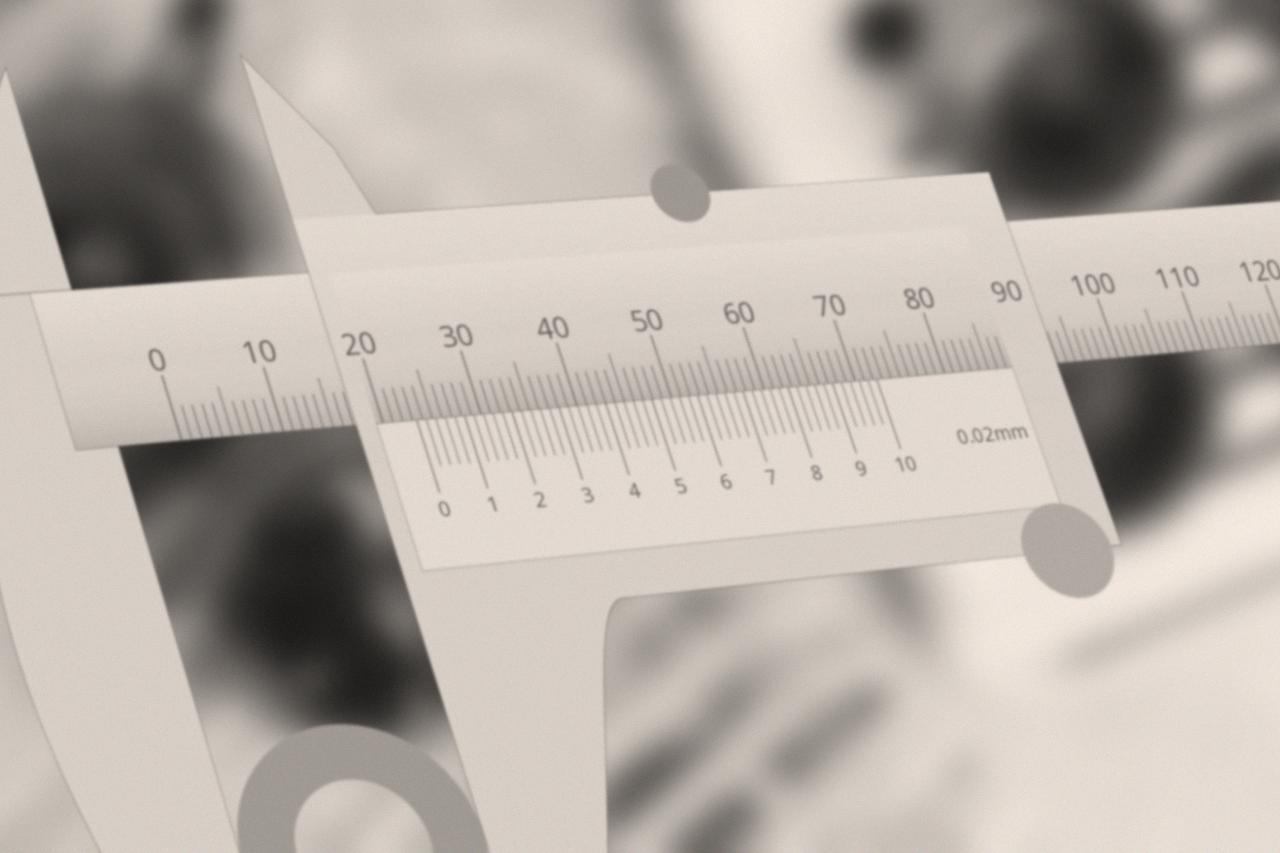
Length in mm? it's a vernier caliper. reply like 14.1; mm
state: 23.4; mm
